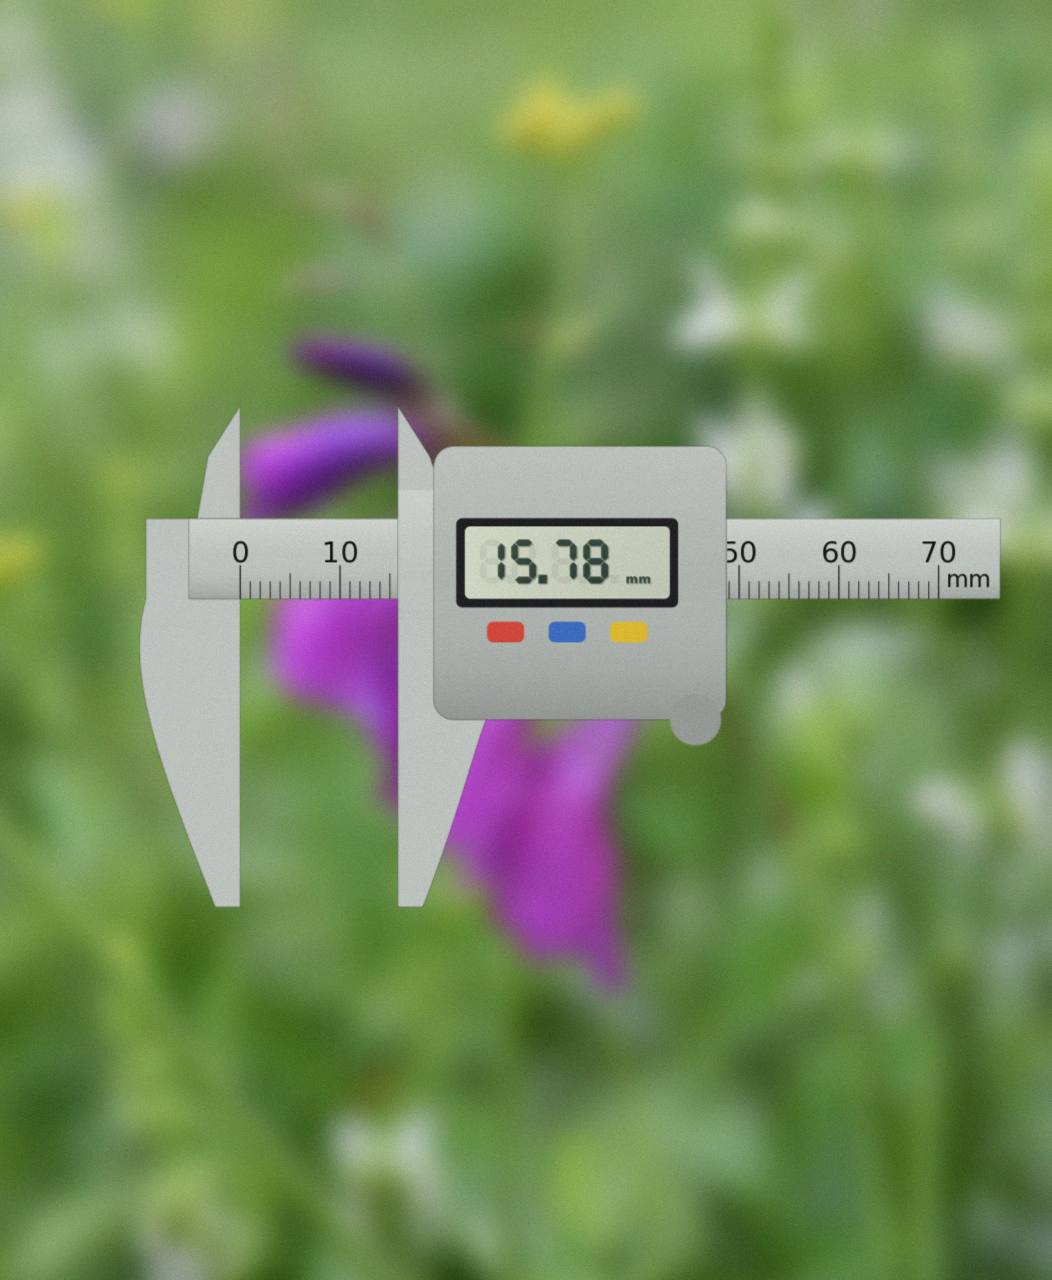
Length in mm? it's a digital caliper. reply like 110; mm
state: 15.78; mm
